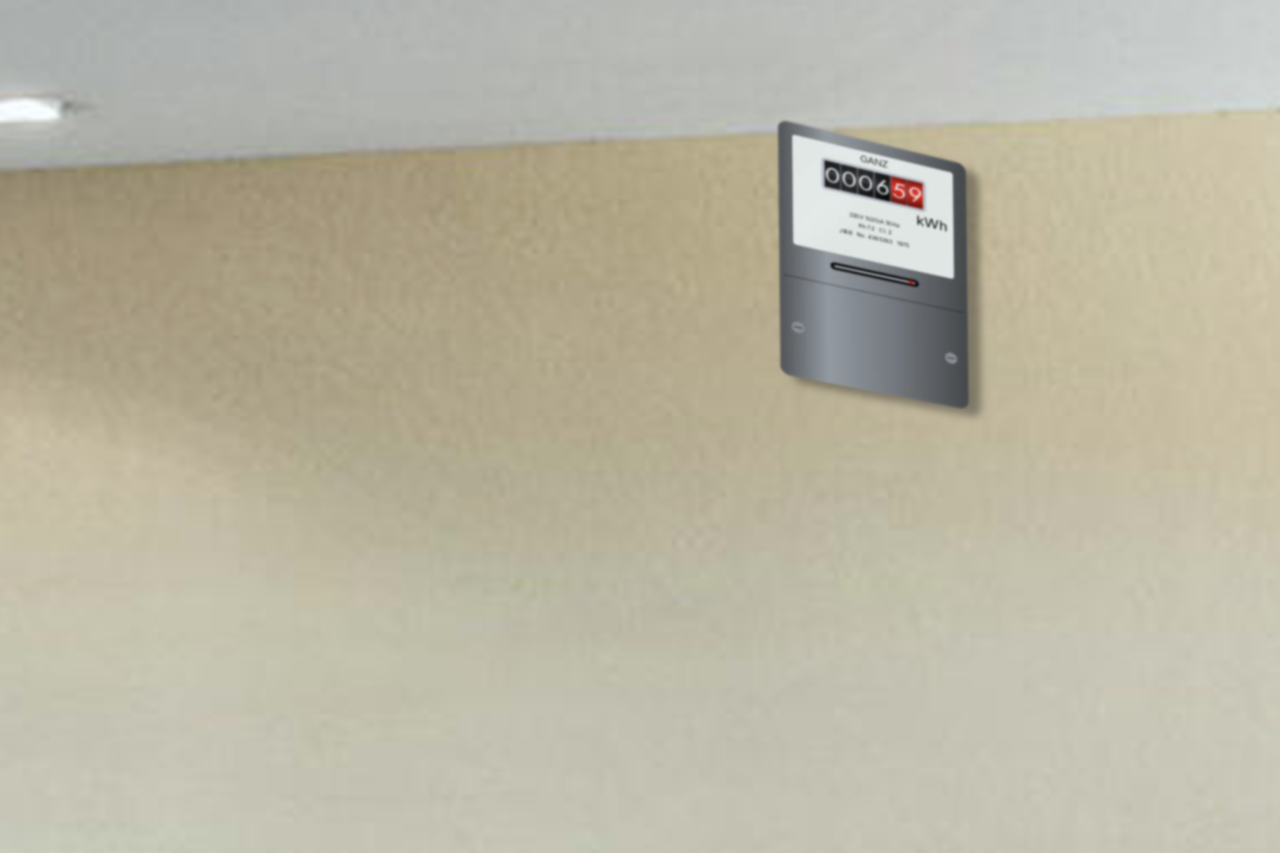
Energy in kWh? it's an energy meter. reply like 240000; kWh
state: 6.59; kWh
